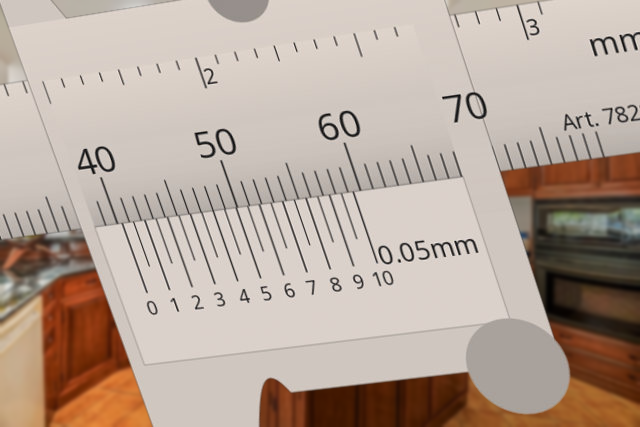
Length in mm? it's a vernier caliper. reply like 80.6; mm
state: 40.4; mm
